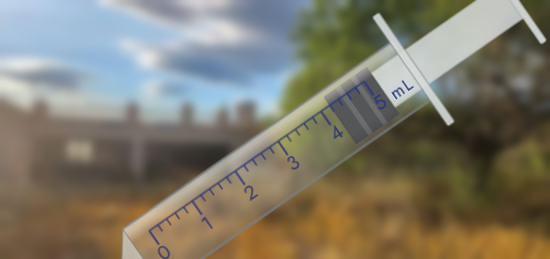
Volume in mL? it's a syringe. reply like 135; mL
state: 4.2; mL
